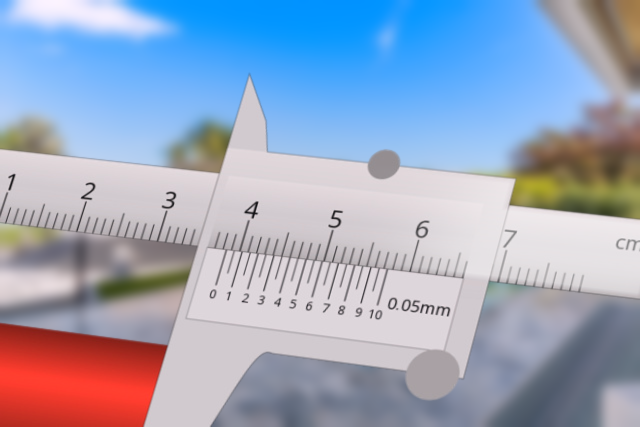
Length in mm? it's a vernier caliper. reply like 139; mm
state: 38.4; mm
